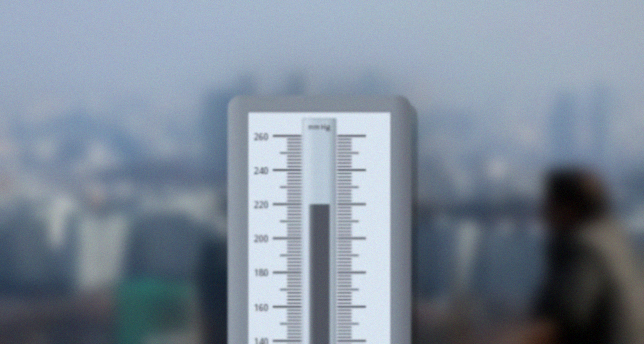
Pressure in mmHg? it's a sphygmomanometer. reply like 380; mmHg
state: 220; mmHg
